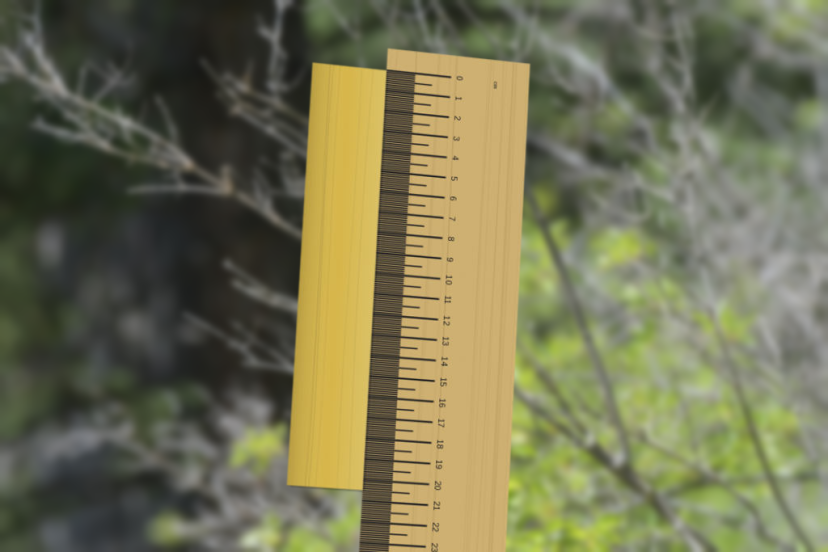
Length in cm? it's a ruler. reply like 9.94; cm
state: 20.5; cm
